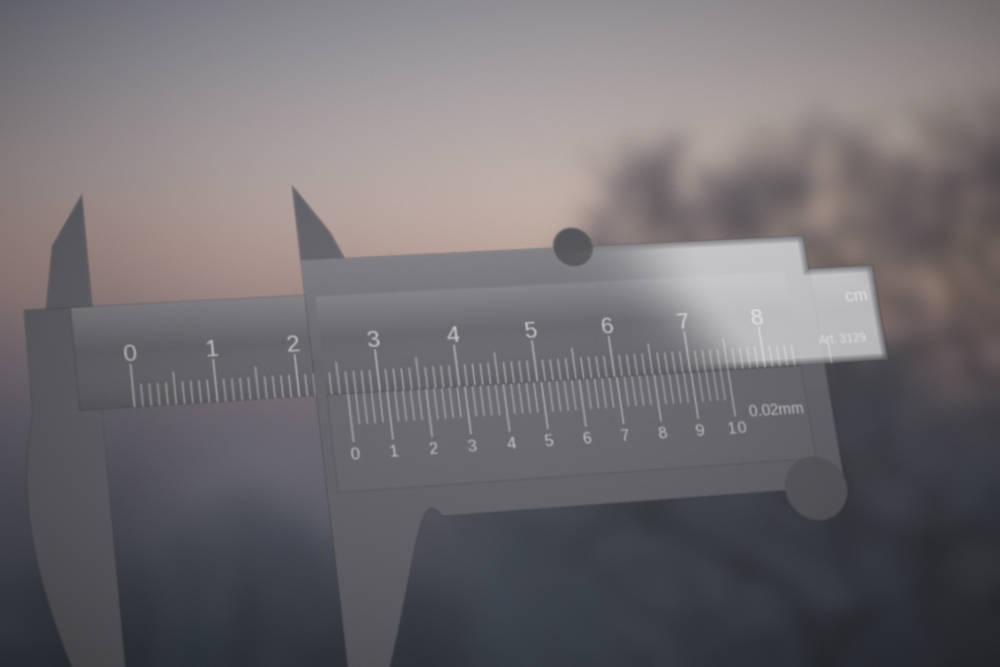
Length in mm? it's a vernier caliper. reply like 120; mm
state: 26.0; mm
